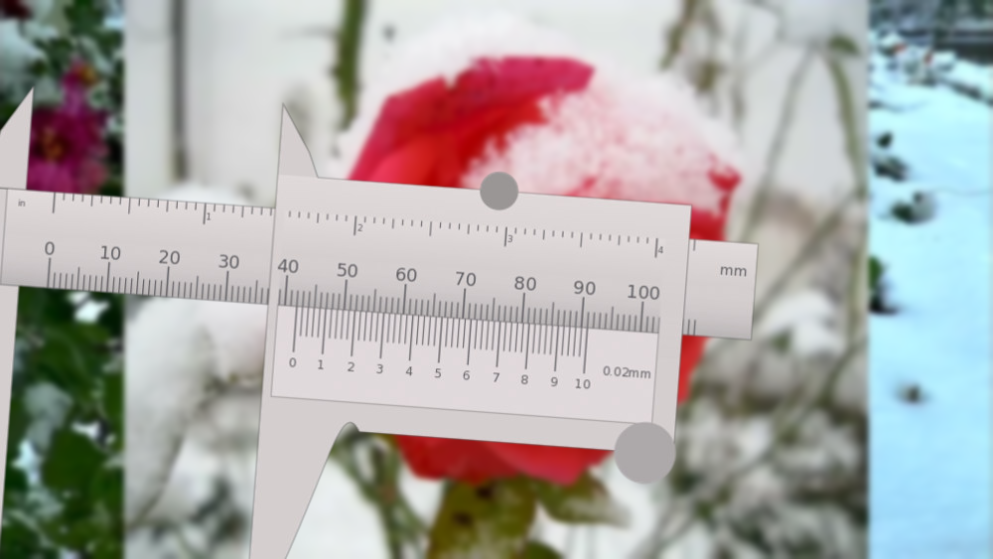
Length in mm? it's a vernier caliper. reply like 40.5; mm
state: 42.0; mm
